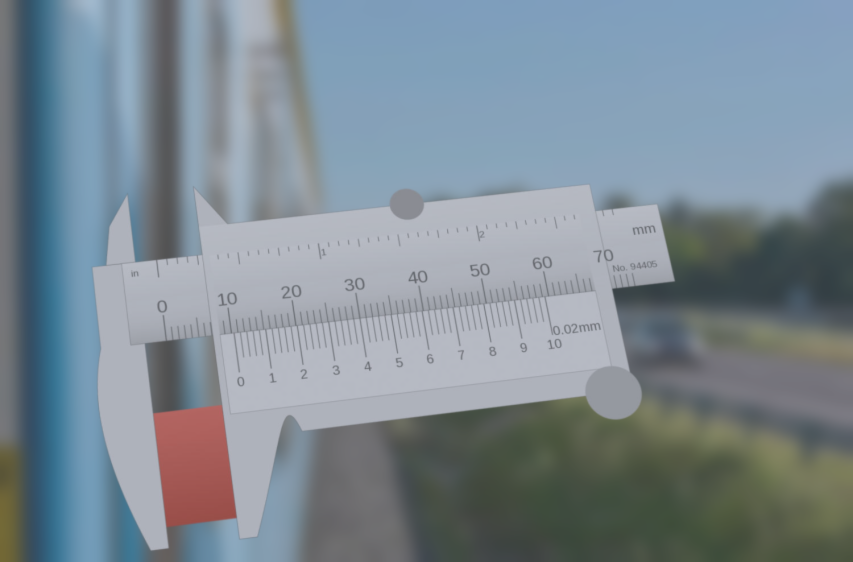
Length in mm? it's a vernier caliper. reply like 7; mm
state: 10.4; mm
